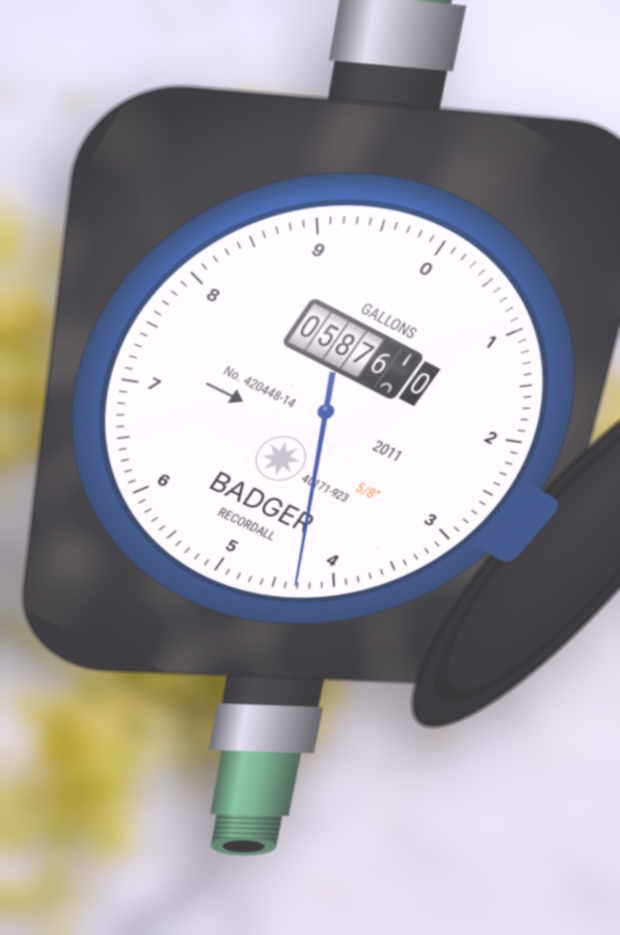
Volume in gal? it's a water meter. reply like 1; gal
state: 587614.3; gal
